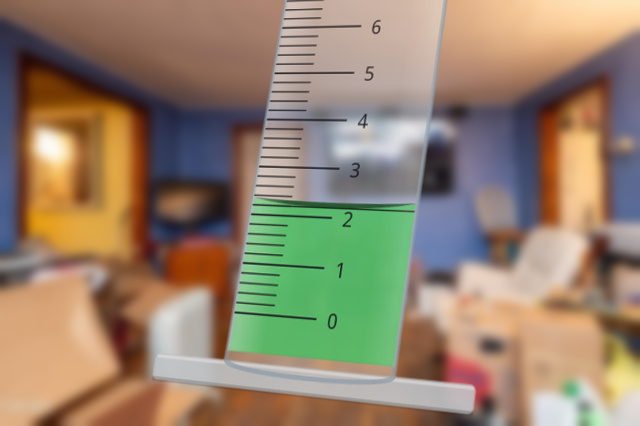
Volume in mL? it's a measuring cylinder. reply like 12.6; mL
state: 2.2; mL
